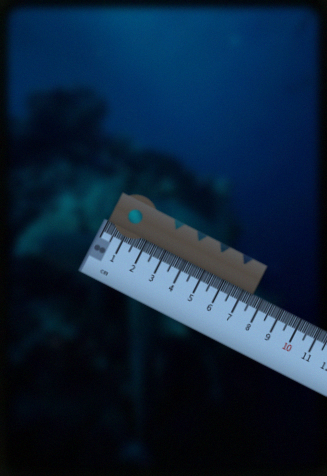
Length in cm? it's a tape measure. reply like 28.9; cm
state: 7.5; cm
